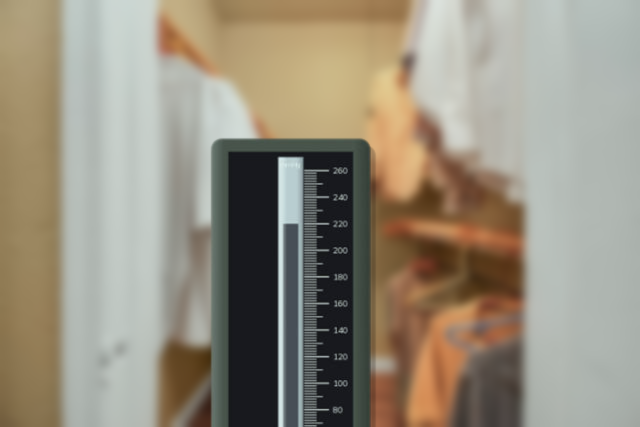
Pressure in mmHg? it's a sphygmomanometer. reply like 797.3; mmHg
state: 220; mmHg
